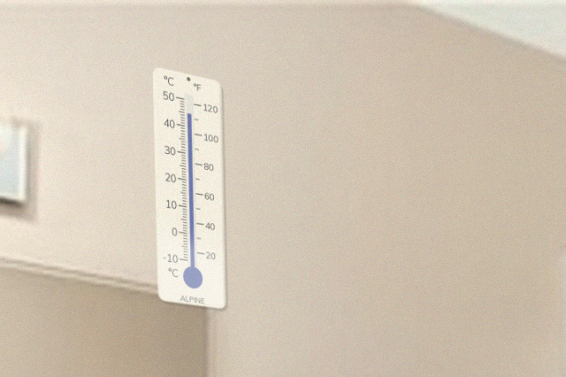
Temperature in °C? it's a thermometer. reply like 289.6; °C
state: 45; °C
